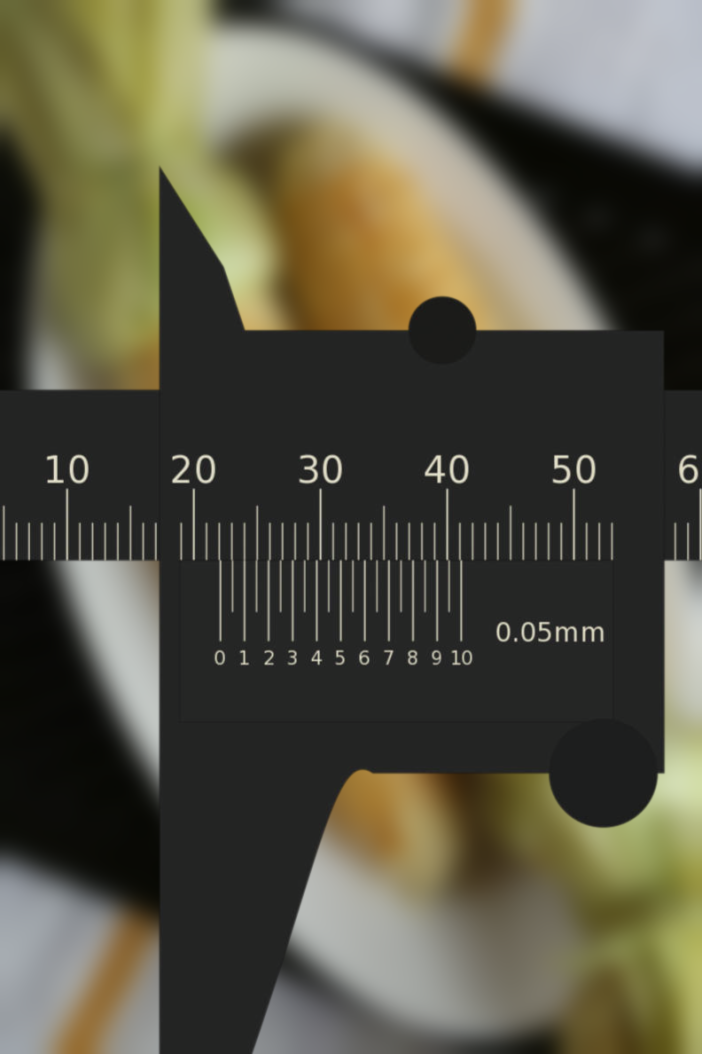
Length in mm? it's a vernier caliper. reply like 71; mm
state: 22.1; mm
